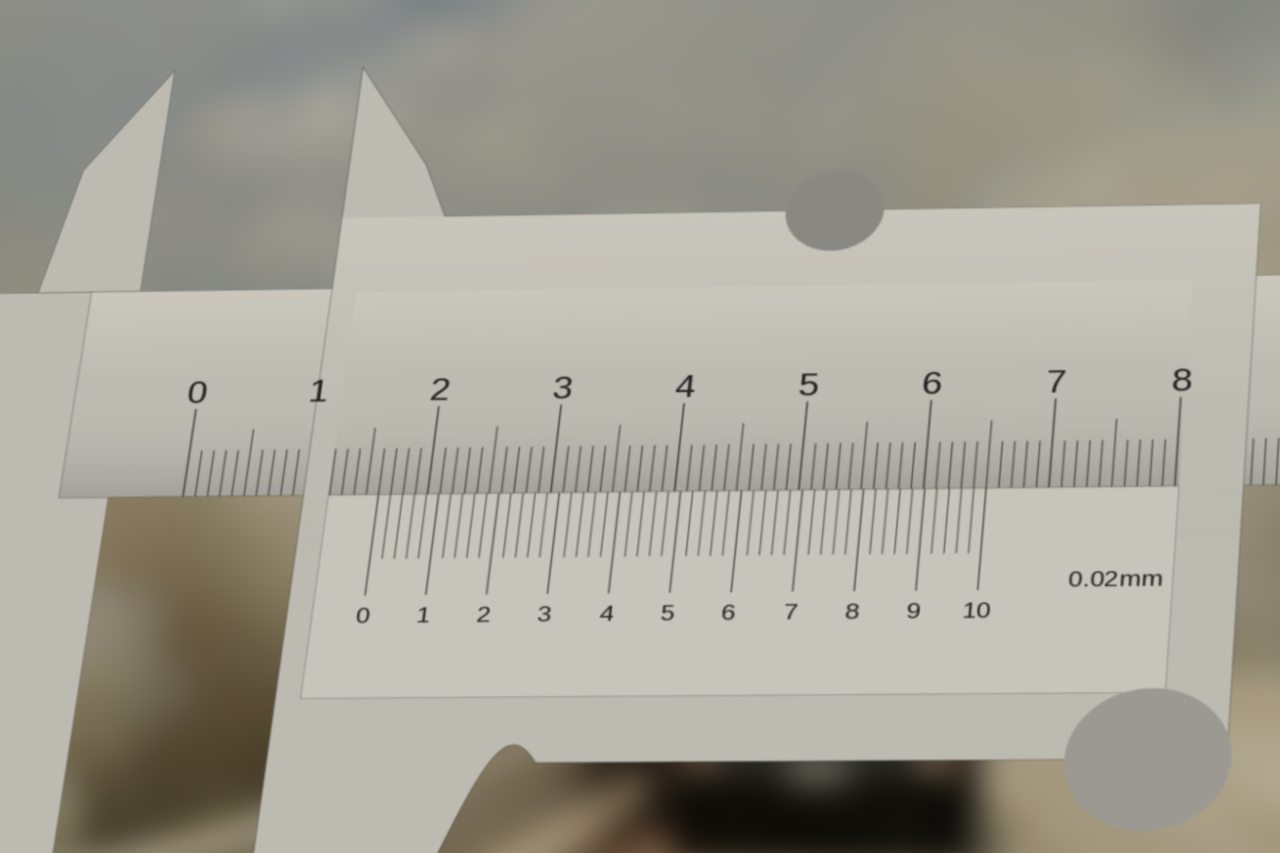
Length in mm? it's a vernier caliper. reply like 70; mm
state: 16.0; mm
